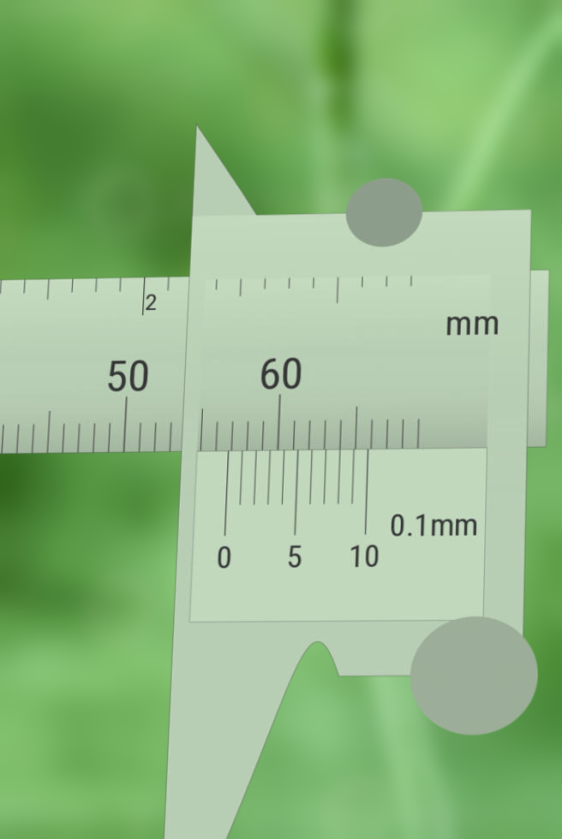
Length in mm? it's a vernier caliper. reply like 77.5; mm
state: 56.8; mm
